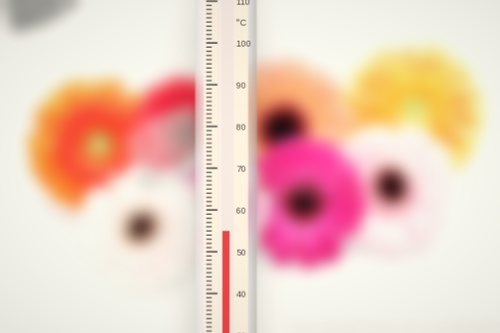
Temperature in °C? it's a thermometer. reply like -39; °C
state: 55; °C
